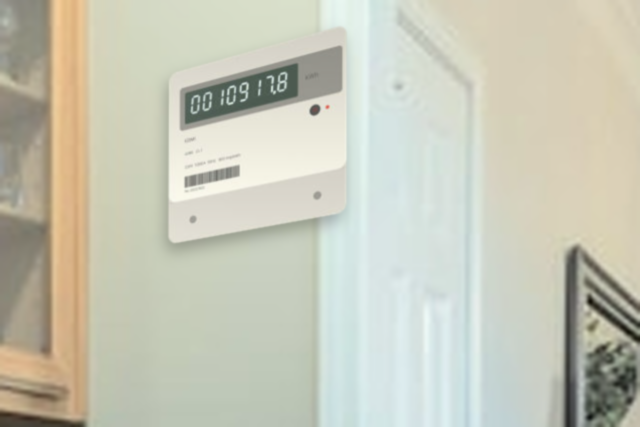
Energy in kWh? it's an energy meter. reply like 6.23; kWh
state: 10917.8; kWh
